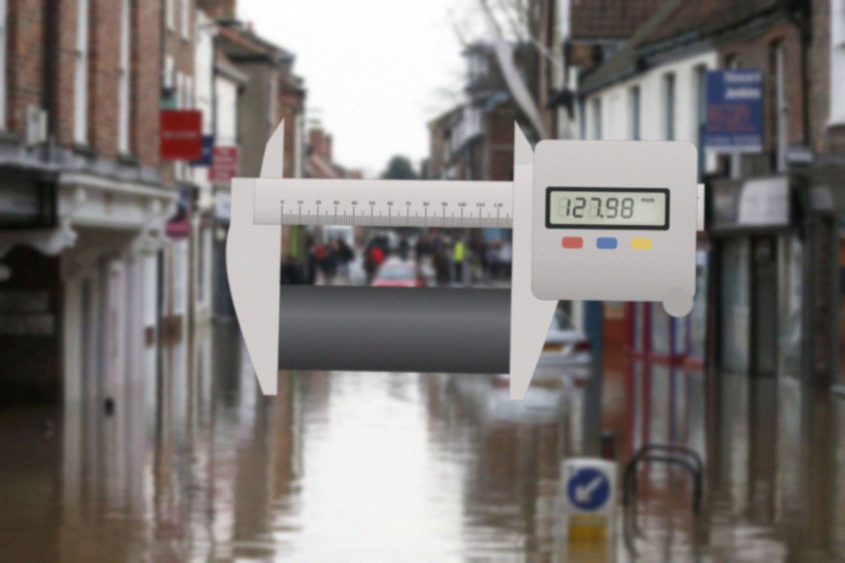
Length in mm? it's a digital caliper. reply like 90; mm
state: 127.98; mm
